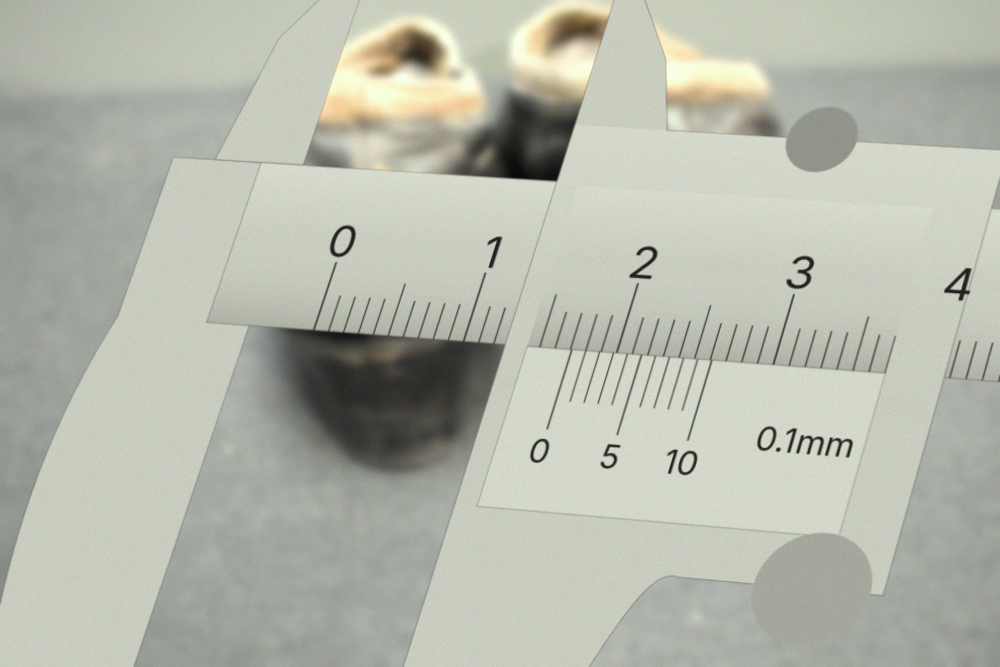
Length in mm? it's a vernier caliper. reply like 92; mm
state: 17.1; mm
